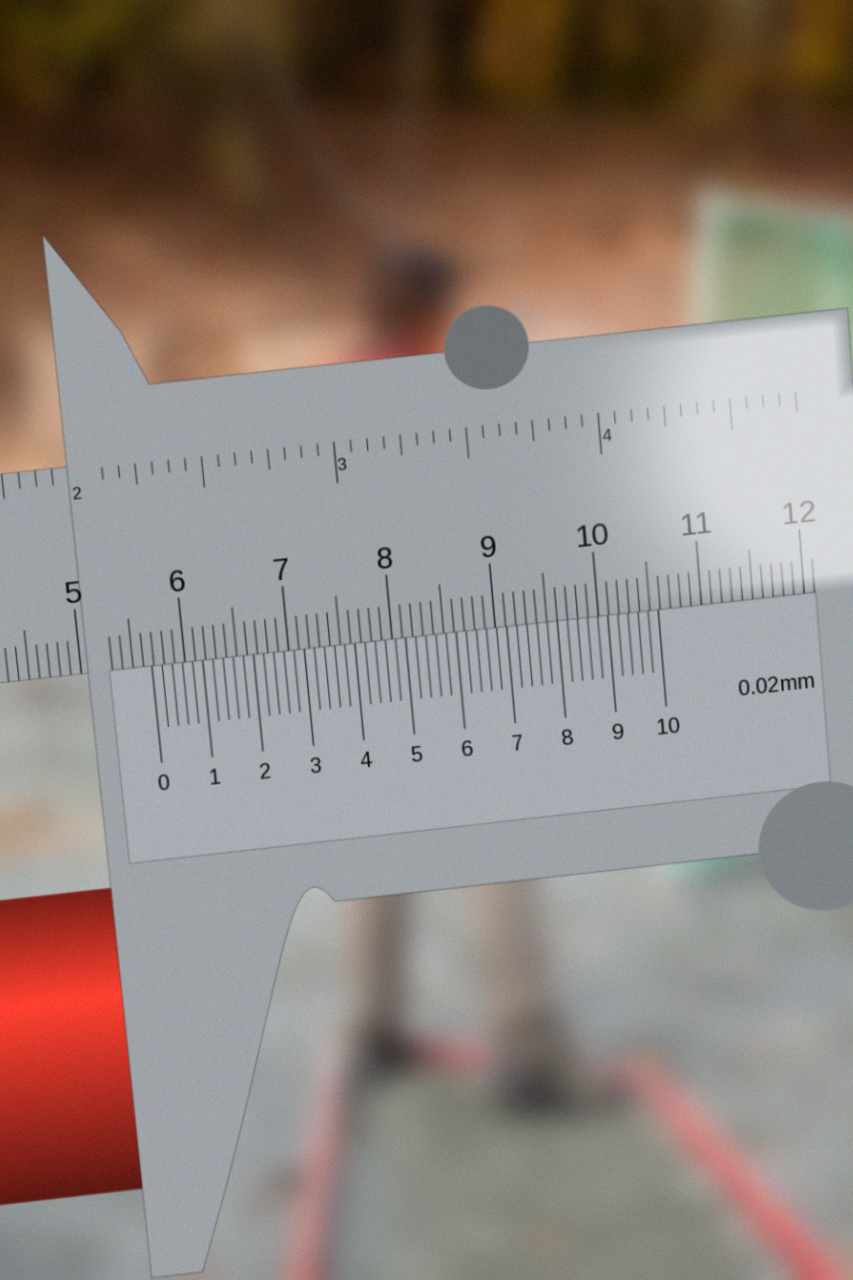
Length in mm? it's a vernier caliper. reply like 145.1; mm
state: 56.8; mm
